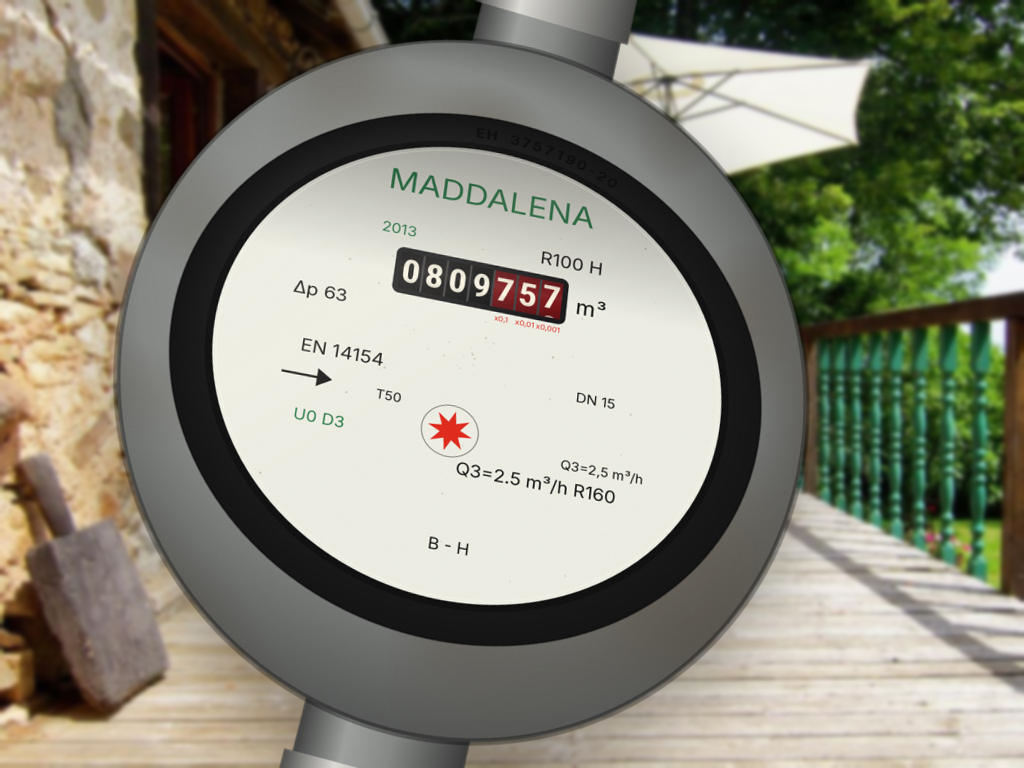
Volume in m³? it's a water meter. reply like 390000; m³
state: 809.757; m³
